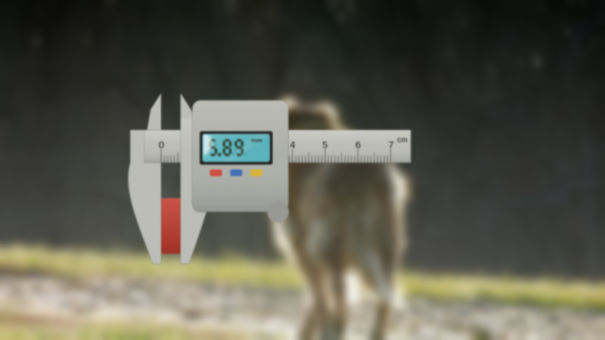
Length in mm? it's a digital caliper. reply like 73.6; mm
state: 5.89; mm
